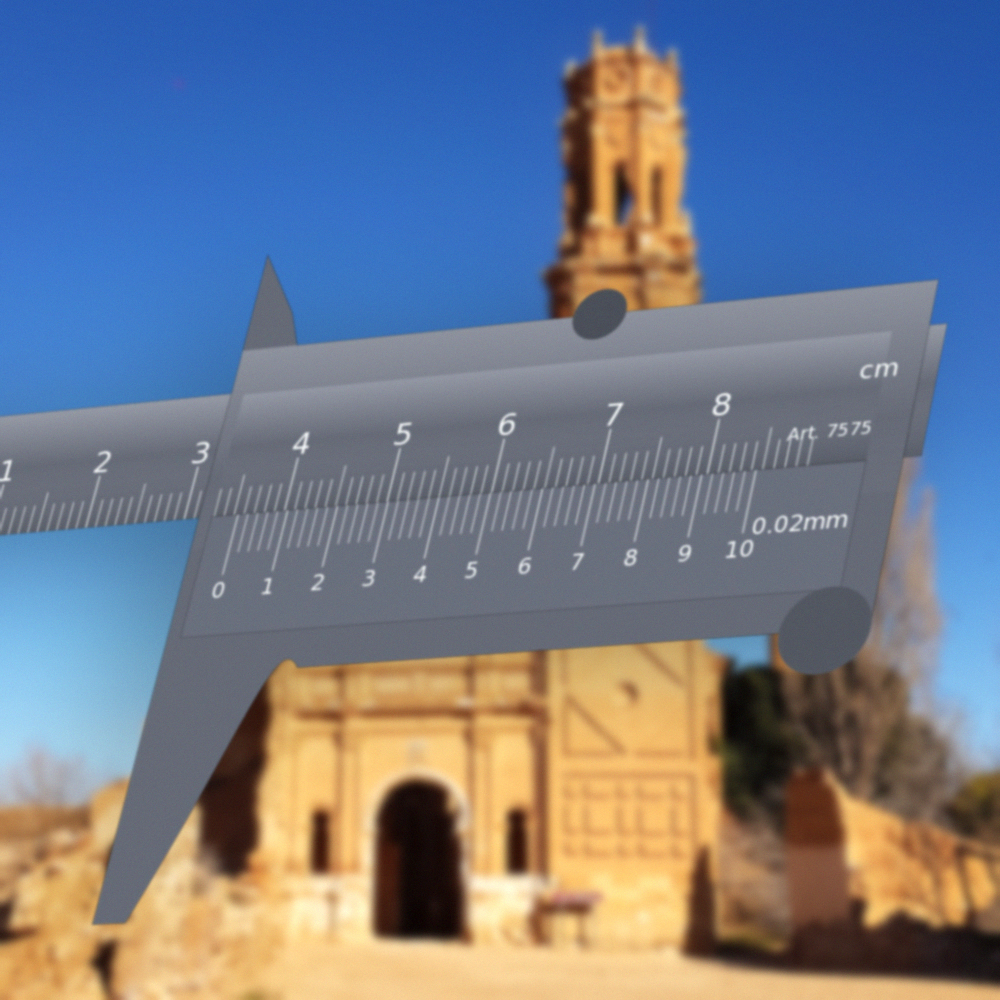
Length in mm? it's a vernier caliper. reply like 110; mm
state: 35.4; mm
